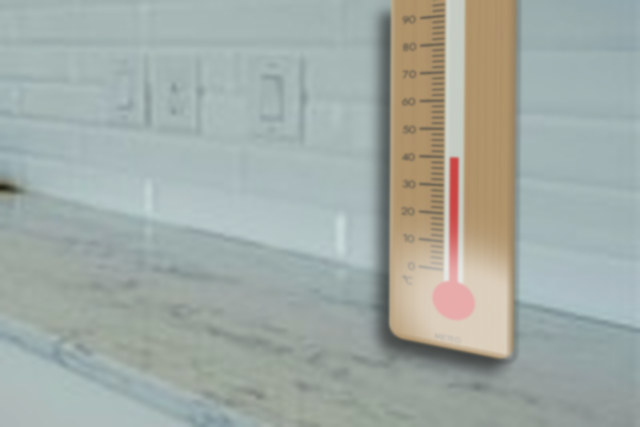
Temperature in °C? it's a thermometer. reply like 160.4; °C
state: 40; °C
